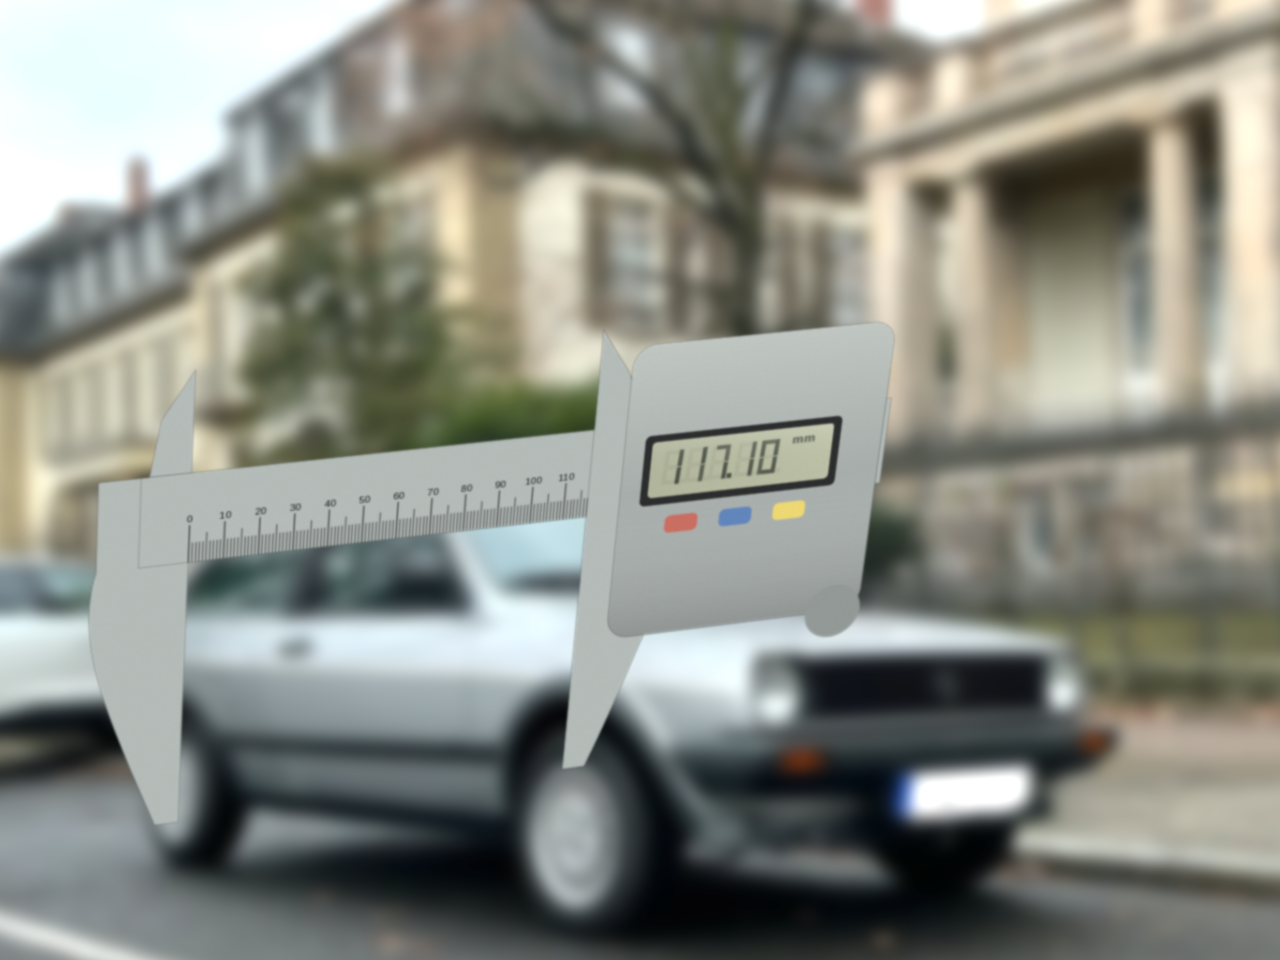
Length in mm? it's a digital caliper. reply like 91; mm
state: 117.10; mm
